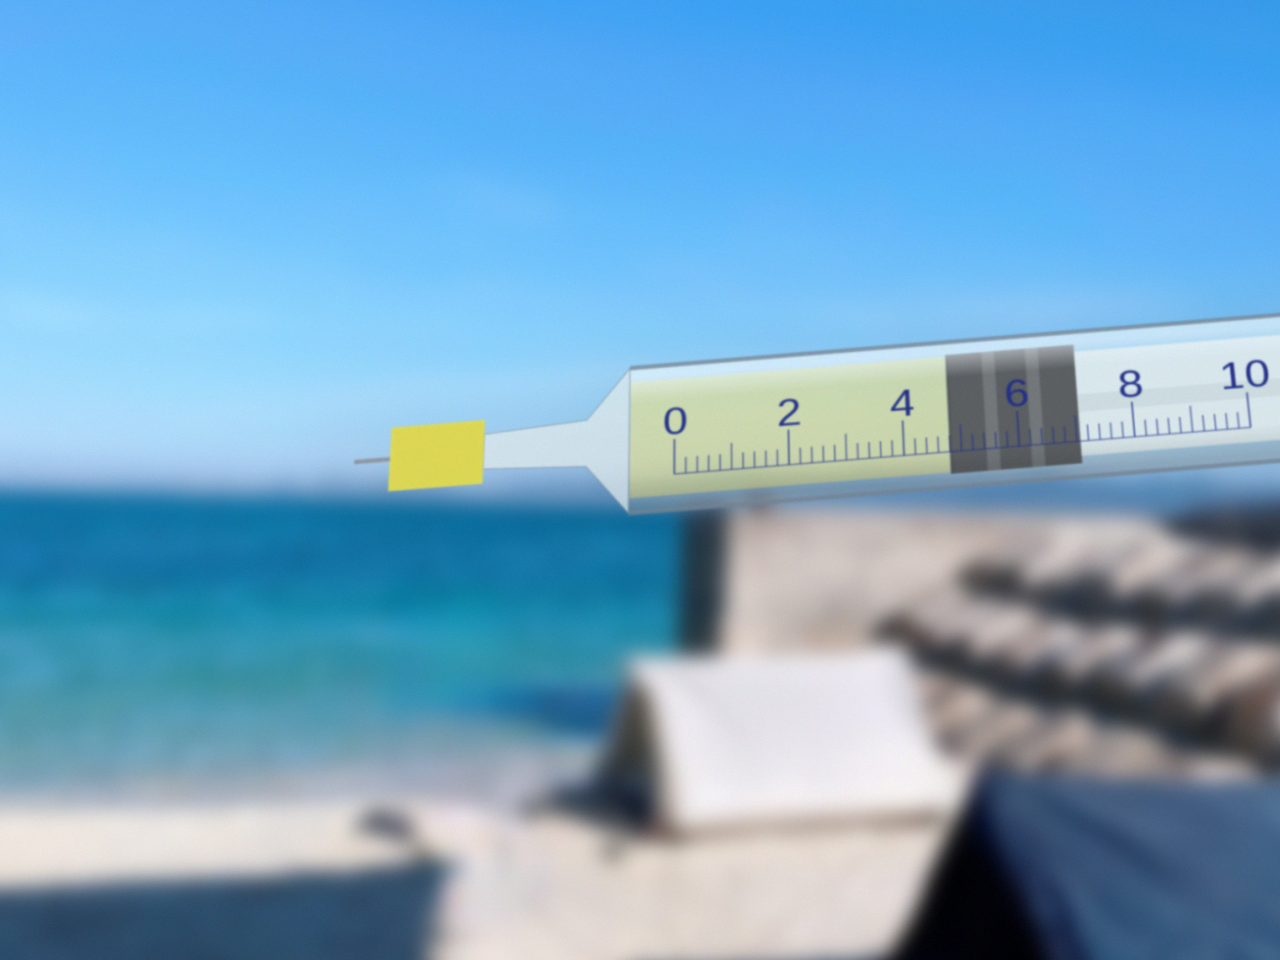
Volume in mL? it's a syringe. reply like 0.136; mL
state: 4.8; mL
